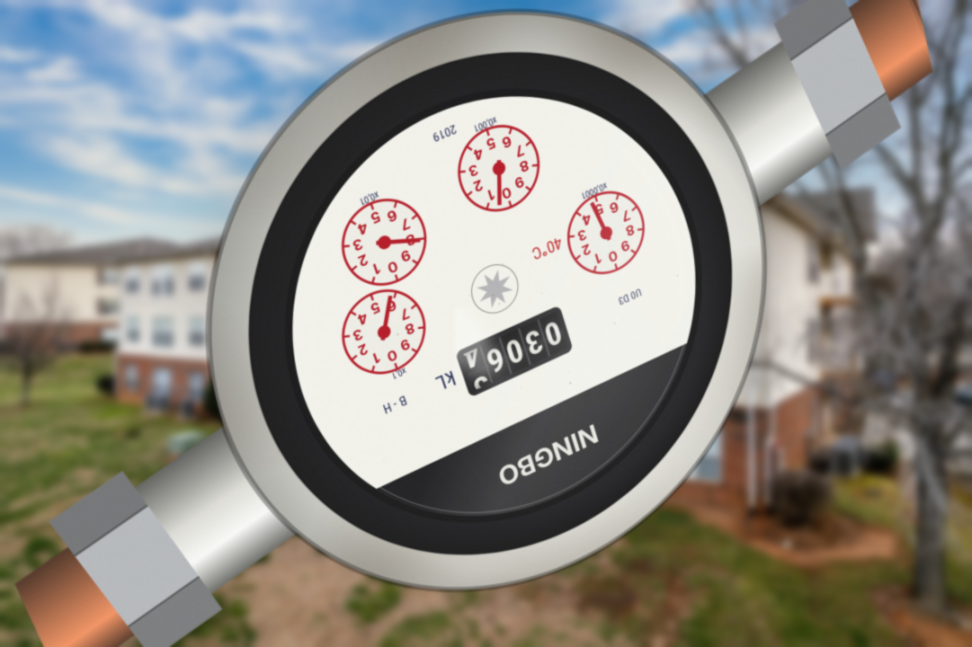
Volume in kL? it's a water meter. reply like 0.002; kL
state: 3063.5804; kL
